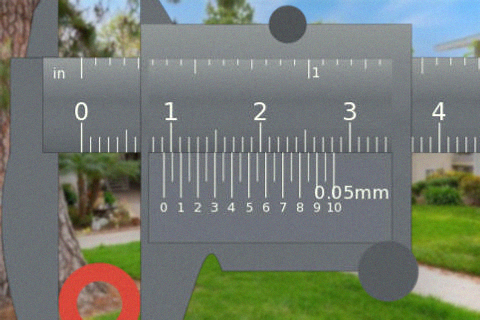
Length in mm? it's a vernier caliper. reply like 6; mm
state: 9.2; mm
